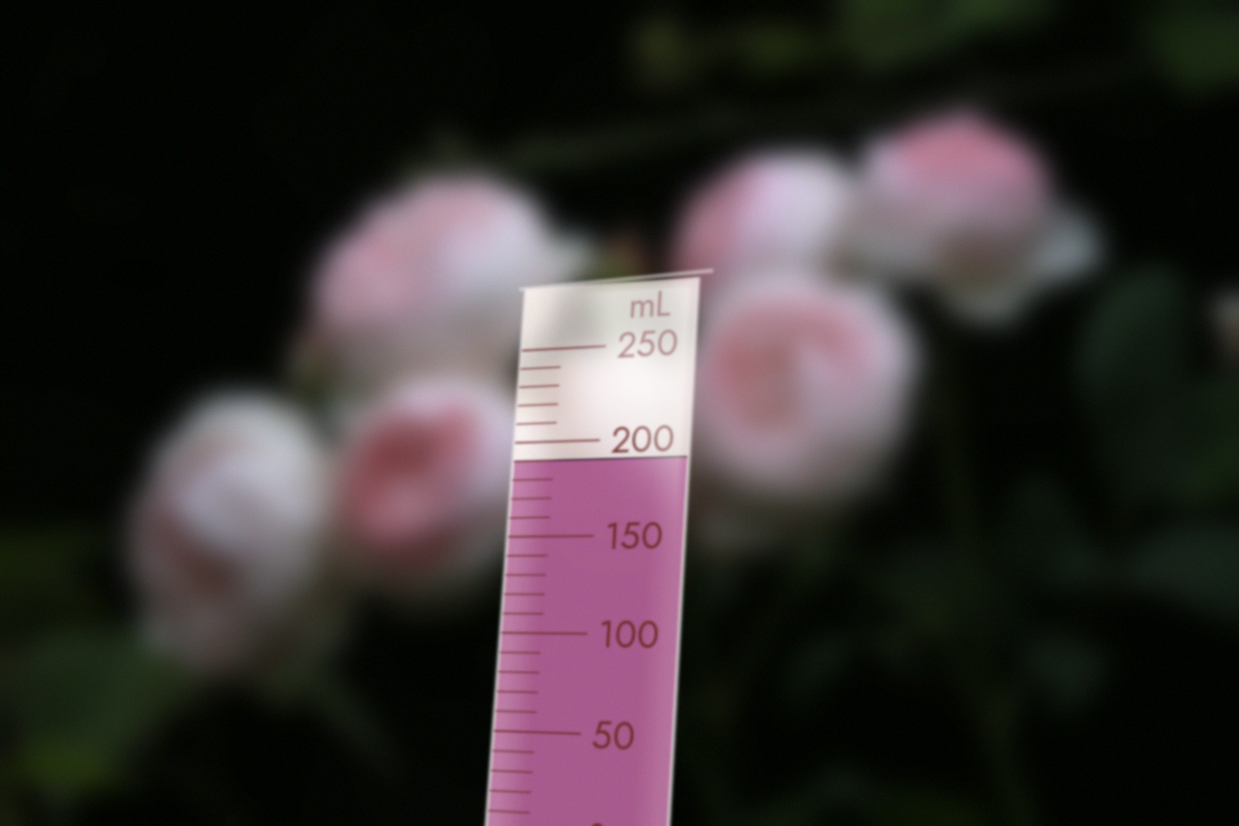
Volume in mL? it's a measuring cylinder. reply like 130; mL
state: 190; mL
